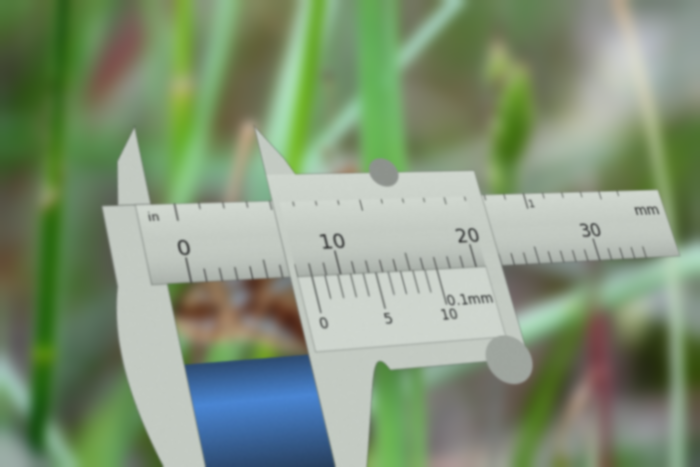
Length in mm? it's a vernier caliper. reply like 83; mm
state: 8.0; mm
